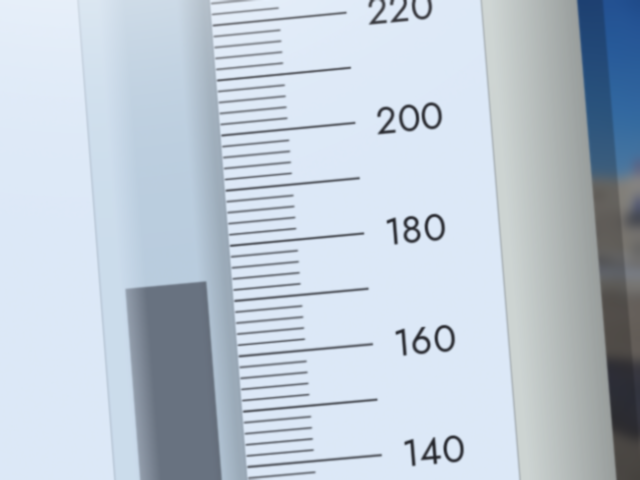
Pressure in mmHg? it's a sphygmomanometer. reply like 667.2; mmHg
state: 174; mmHg
